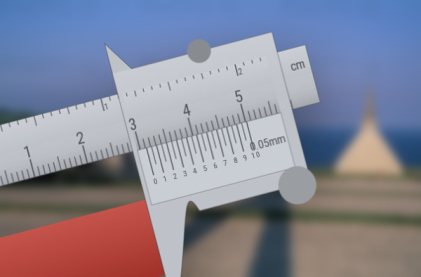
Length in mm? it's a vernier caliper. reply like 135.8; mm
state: 31.2; mm
